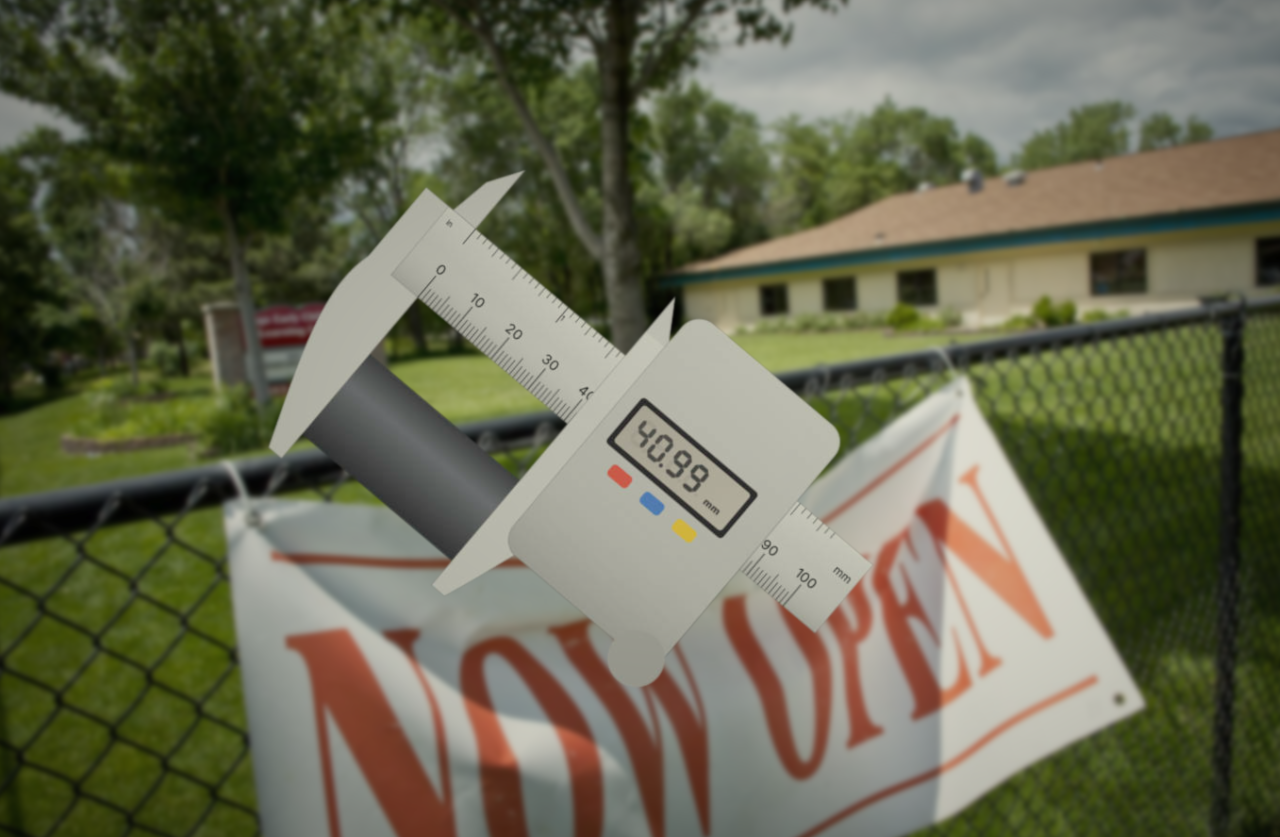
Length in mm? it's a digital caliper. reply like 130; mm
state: 40.99; mm
